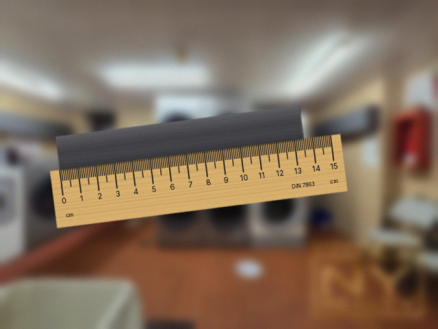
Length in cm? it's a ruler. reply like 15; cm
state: 13.5; cm
